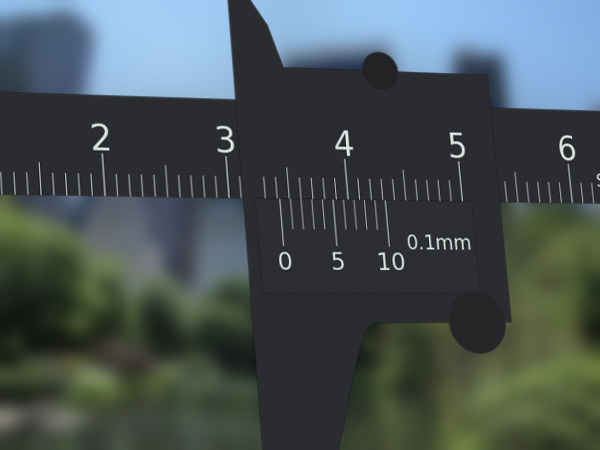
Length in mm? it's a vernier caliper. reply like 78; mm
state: 34.2; mm
